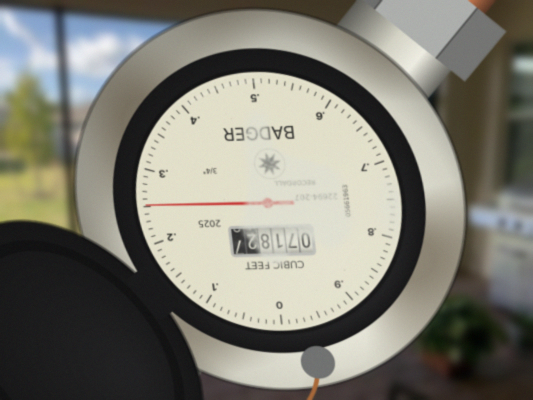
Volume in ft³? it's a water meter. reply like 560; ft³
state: 71827.25; ft³
